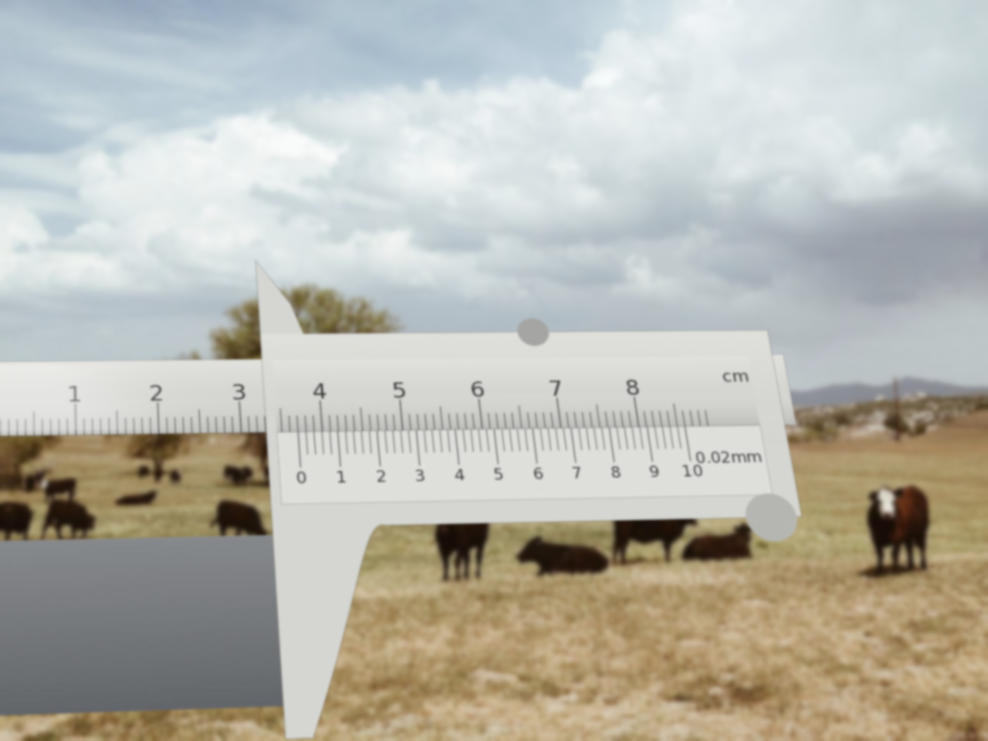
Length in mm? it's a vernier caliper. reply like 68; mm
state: 37.0; mm
